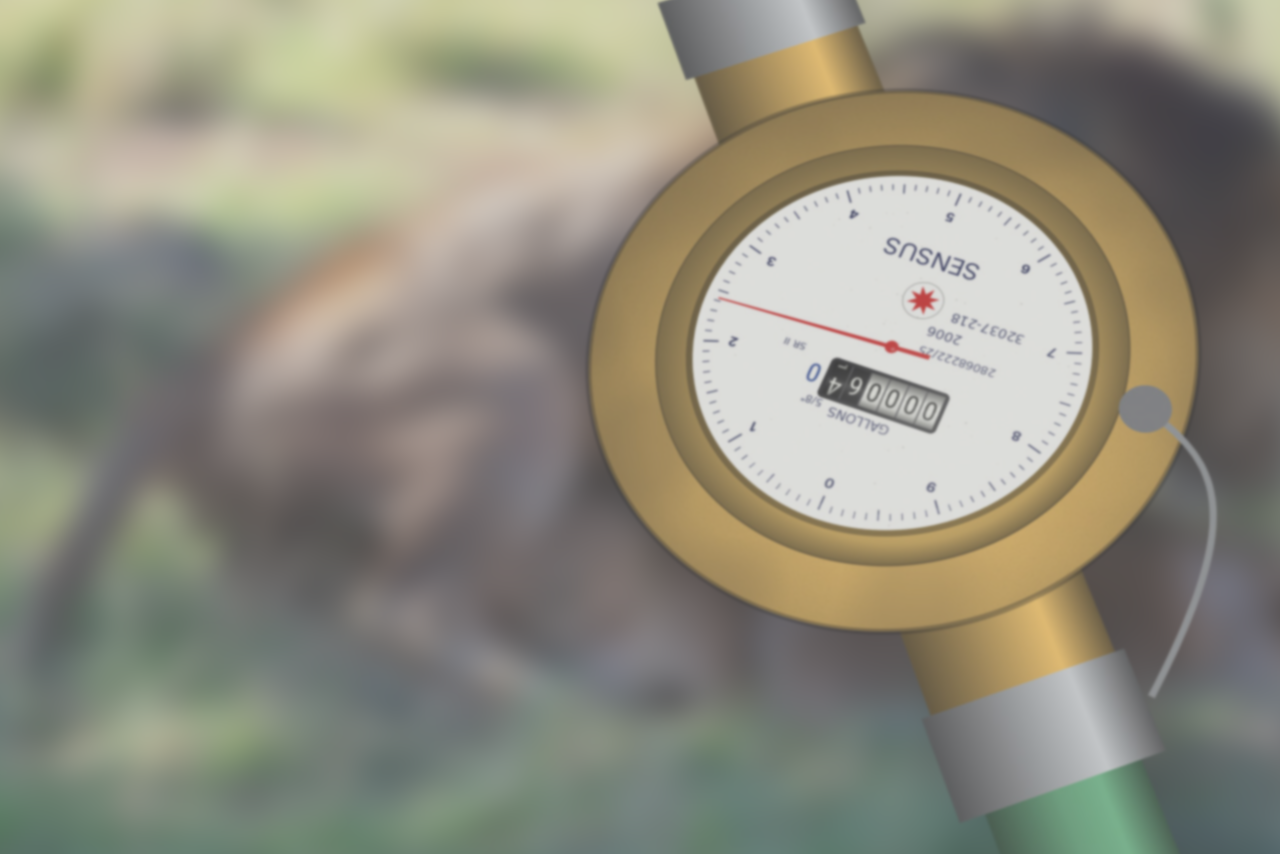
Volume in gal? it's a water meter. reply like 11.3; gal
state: 642.4; gal
